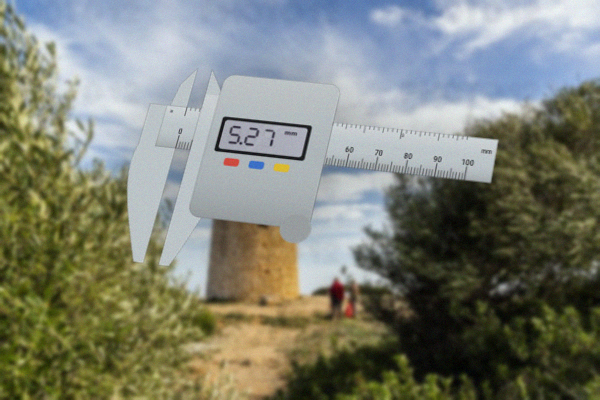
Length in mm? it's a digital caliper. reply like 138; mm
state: 5.27; mm
